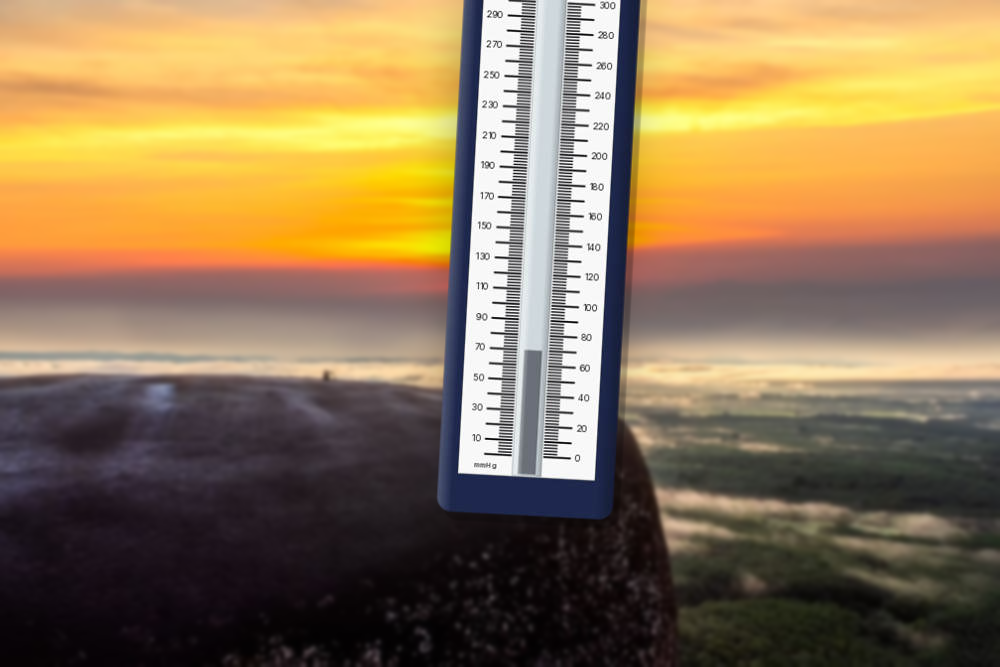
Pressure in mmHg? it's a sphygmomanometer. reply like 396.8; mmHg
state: 70; mmHg
